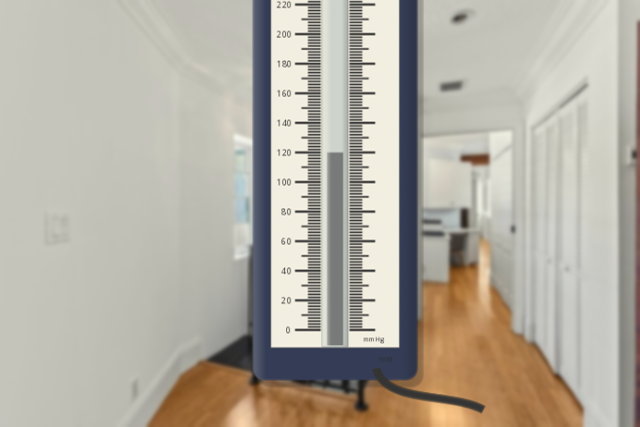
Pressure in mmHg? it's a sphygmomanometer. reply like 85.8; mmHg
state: 120; mmHg
